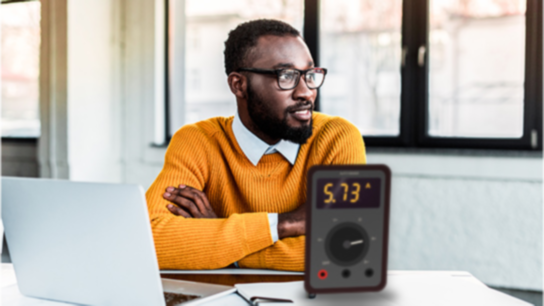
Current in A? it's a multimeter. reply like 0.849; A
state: 5.73; A
